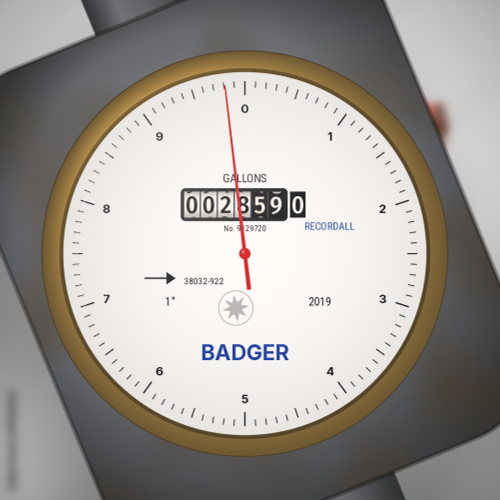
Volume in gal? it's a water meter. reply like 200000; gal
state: 28589.8; gal
